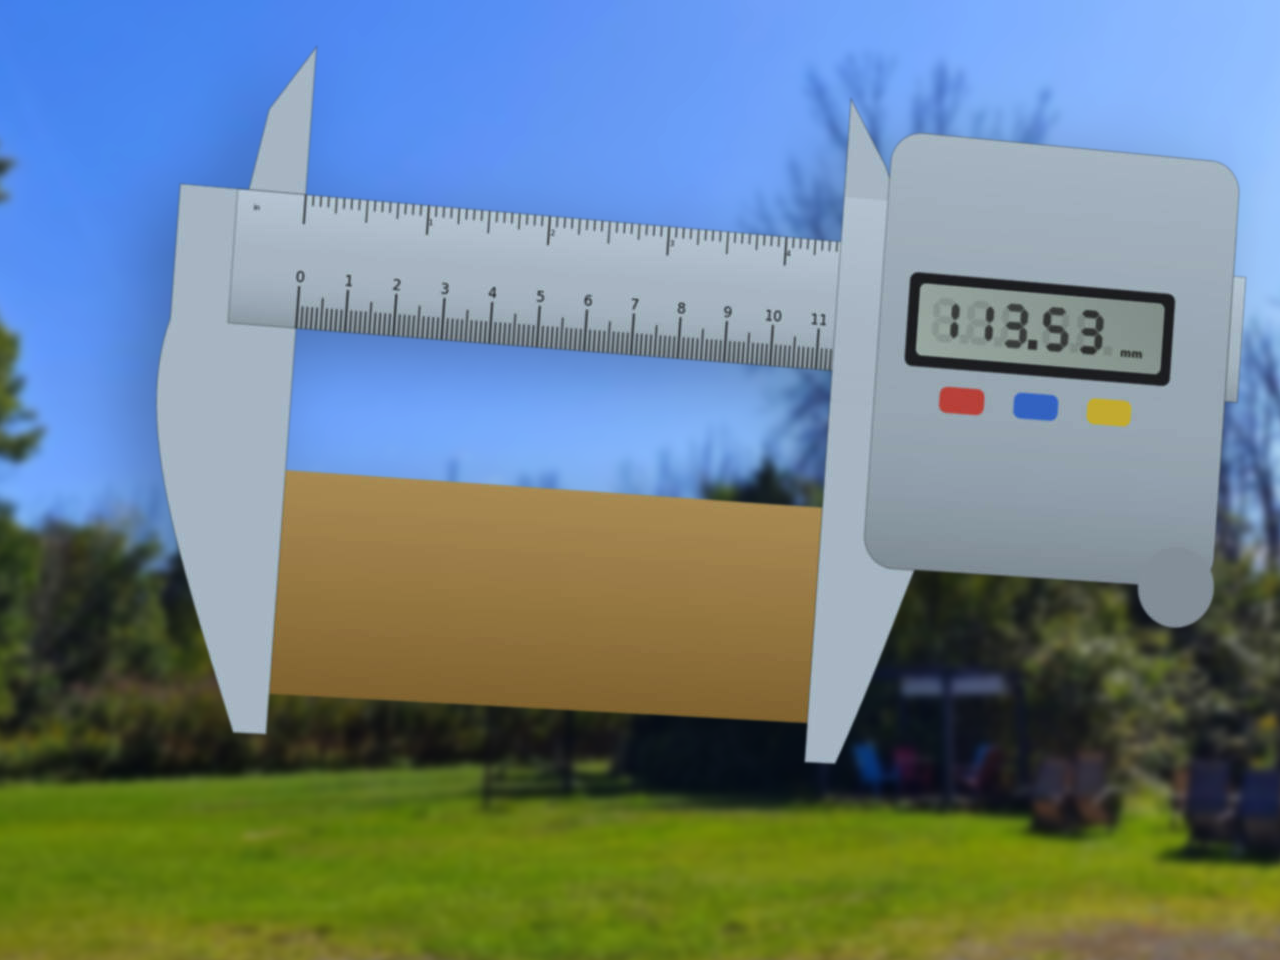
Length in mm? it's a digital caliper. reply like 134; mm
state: 113.53; mm
